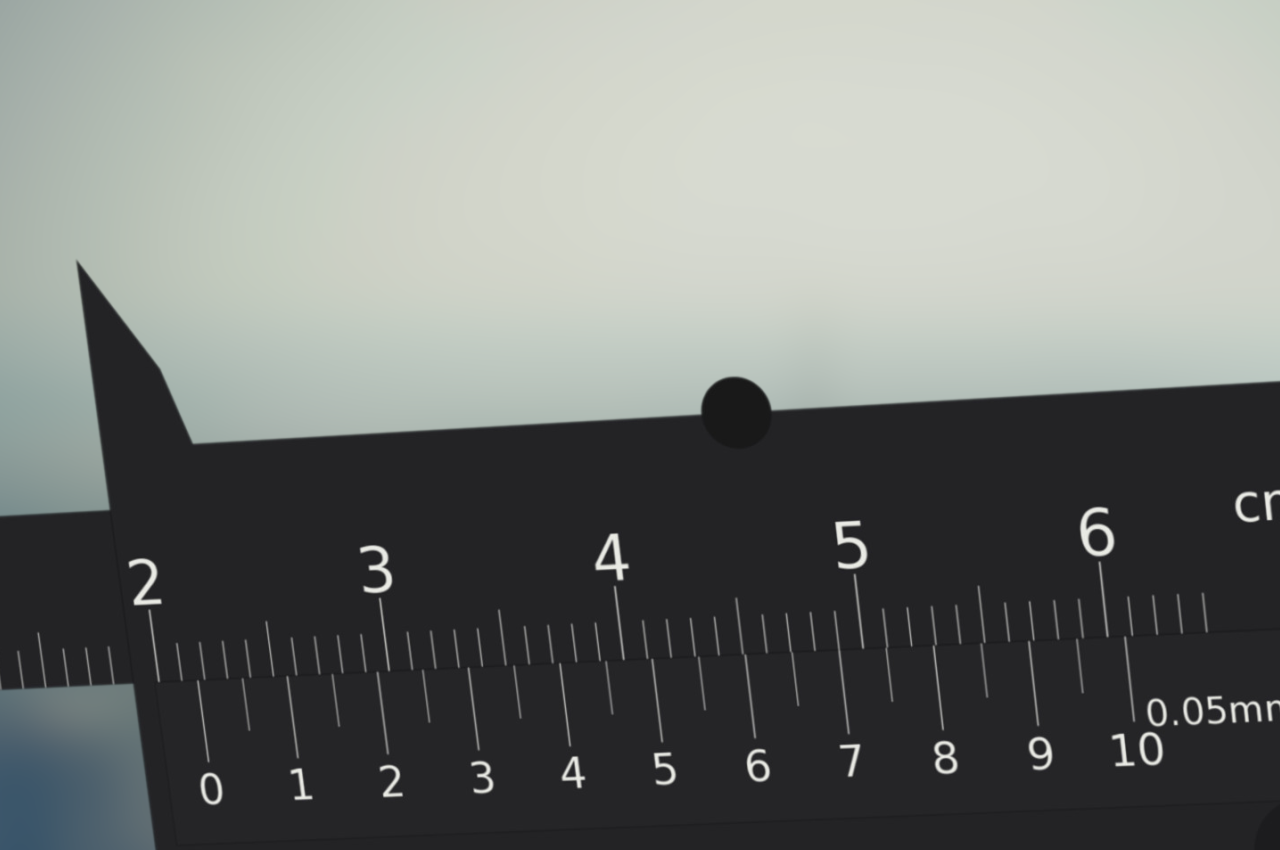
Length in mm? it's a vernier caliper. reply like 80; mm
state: 21.7; mm
